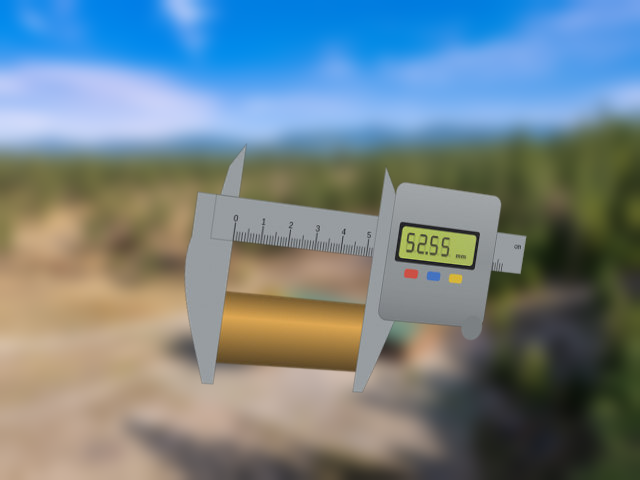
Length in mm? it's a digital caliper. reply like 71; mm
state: 52.55; mm
